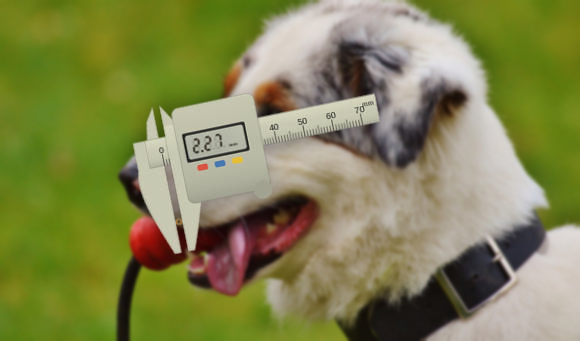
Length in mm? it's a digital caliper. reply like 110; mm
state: 2.27; mm
